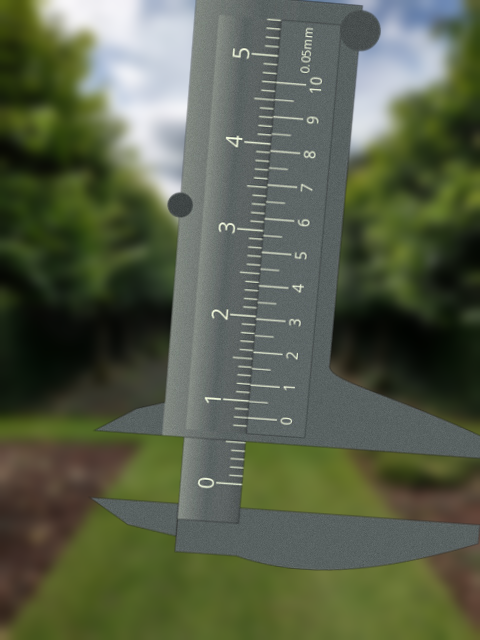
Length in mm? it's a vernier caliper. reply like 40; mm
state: 8.0; mm
